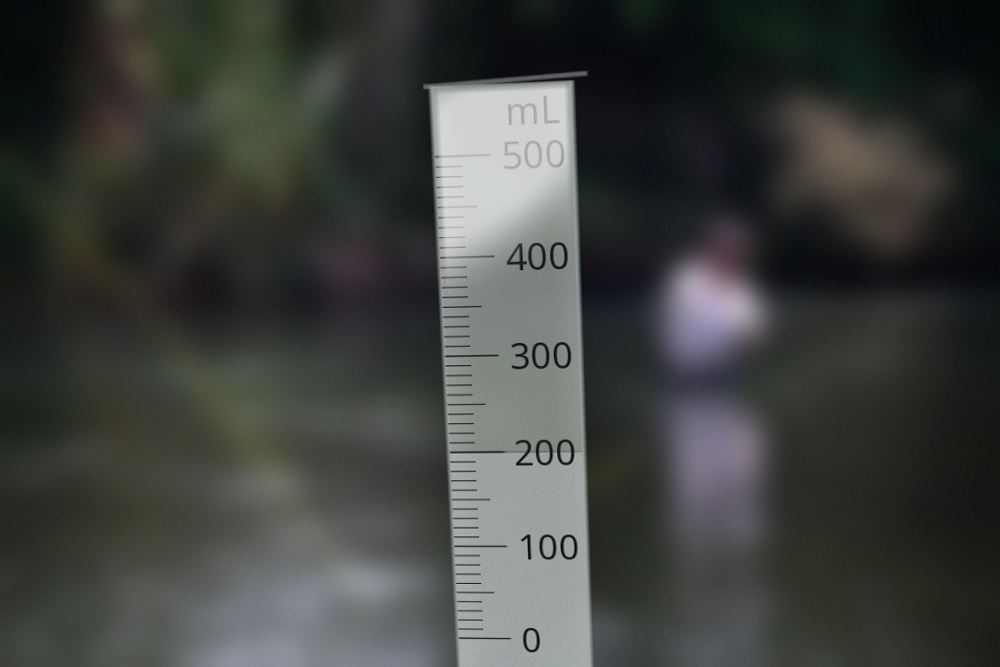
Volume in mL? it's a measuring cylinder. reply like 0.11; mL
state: 200; mL
